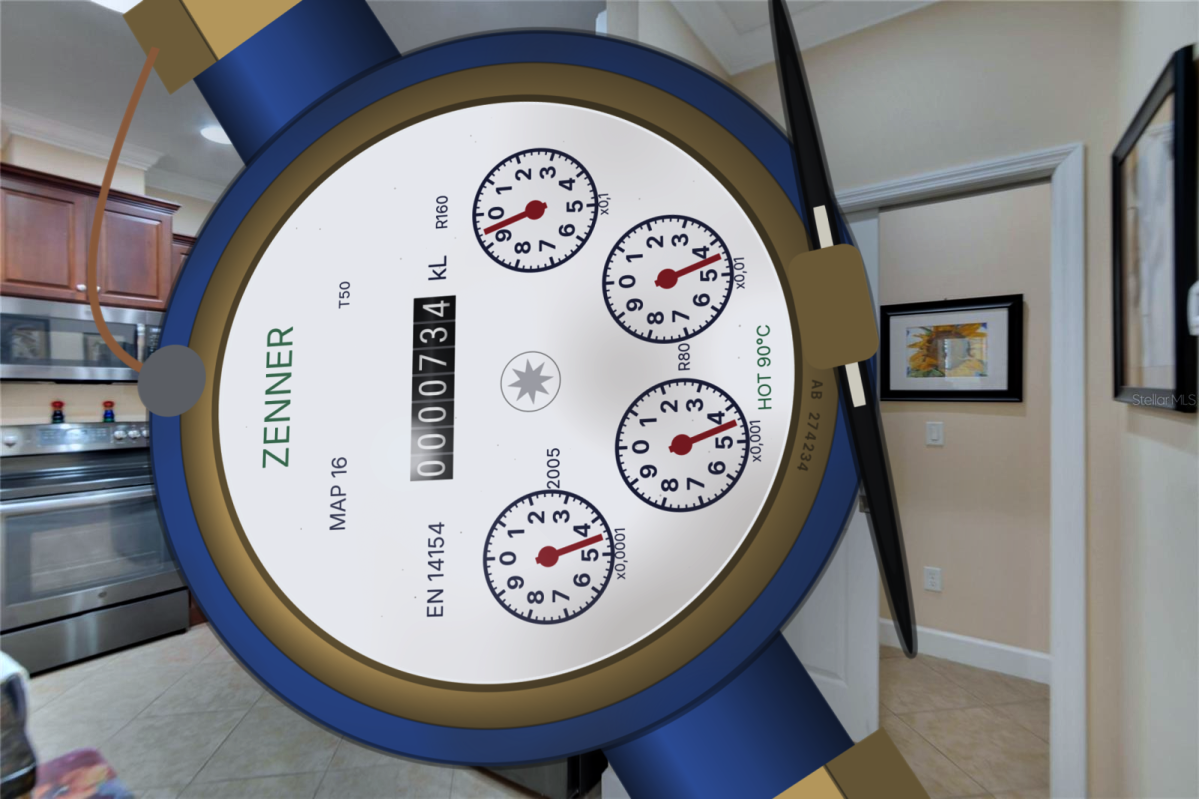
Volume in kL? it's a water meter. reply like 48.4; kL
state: 733.9444; kL
